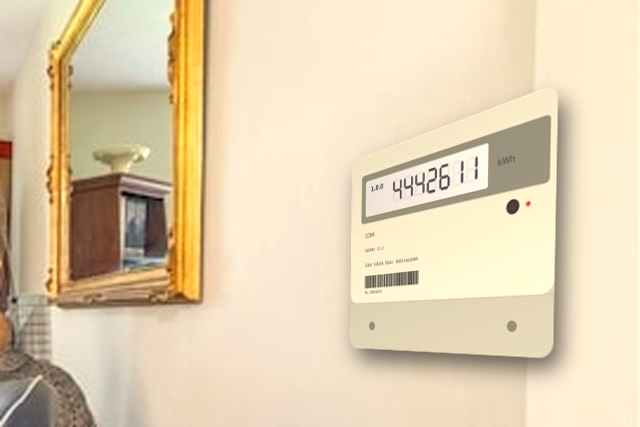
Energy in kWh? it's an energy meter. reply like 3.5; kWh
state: 4442611; kWh
